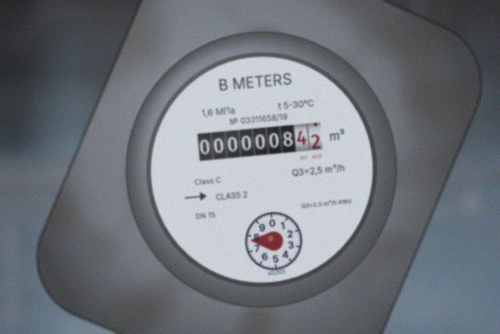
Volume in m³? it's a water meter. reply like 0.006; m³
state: 8.417; m³
